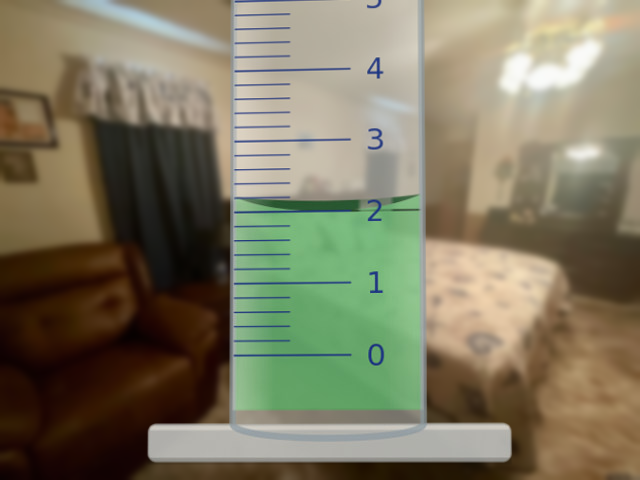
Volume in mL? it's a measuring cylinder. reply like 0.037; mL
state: 2; mL
